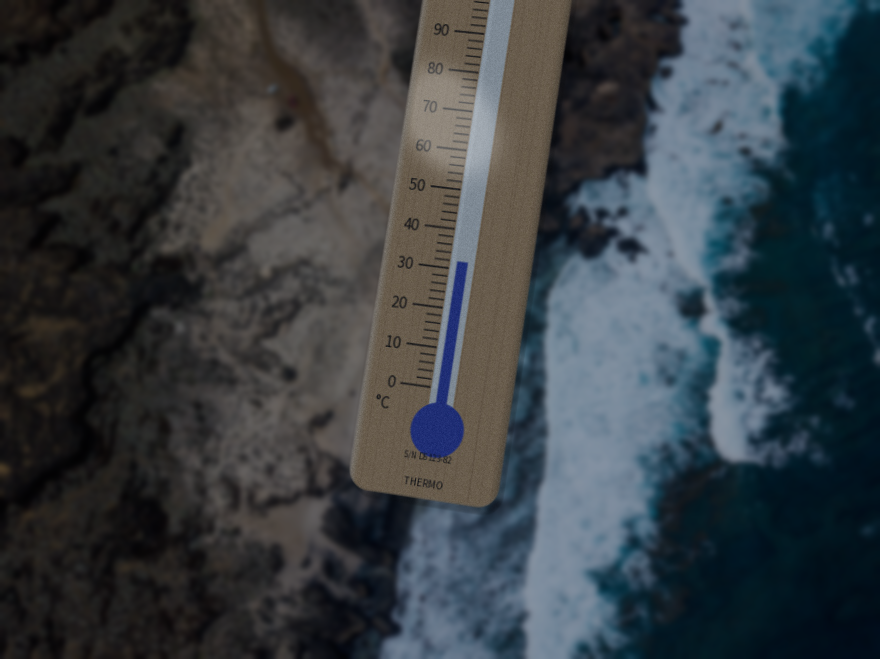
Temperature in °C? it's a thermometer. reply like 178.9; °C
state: 32; °C
